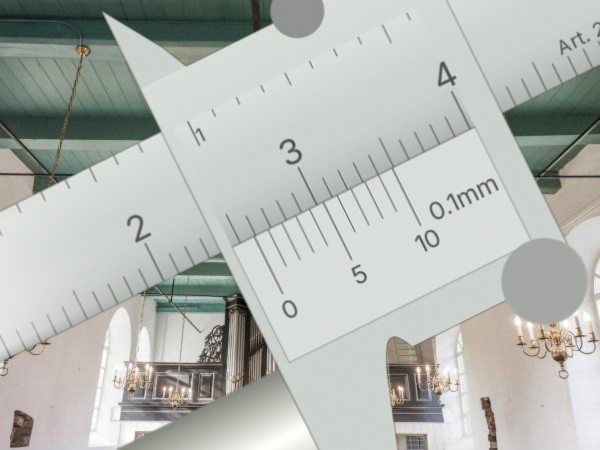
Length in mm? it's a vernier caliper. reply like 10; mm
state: 25.9; mm
